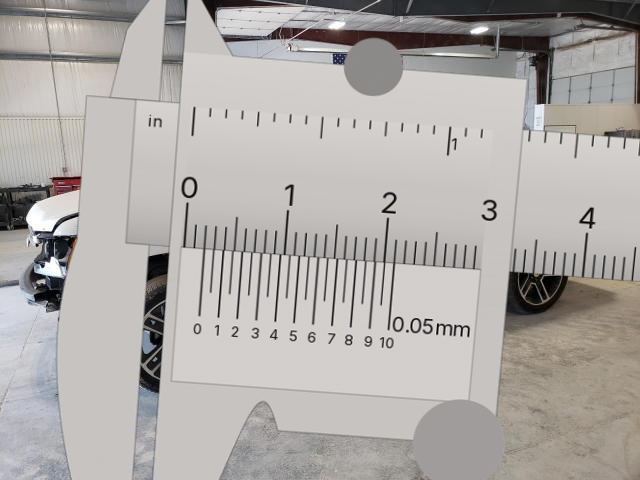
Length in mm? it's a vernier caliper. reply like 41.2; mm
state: 2.0; mm
